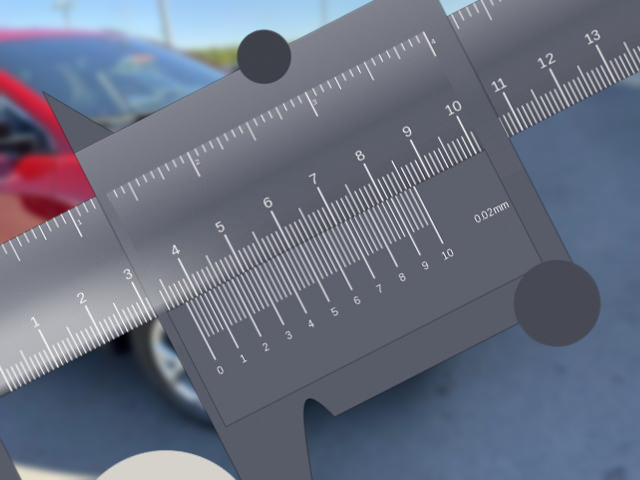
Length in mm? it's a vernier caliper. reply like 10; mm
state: 37.5; mm
